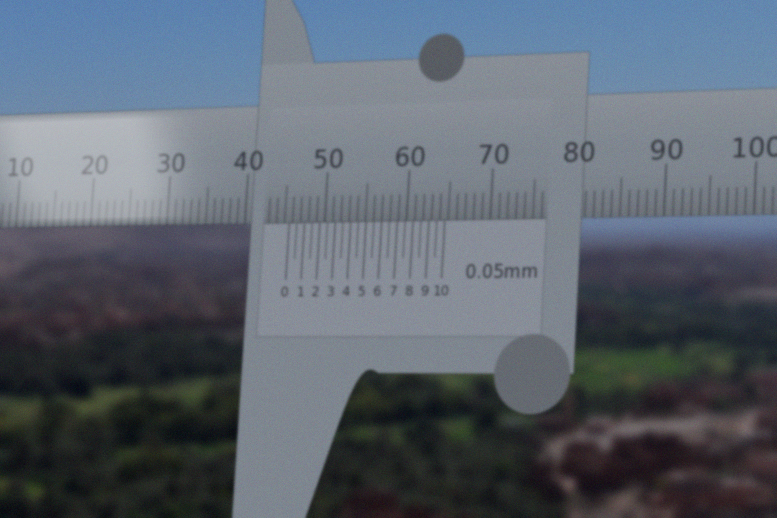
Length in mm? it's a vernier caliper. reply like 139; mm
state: 45.6; mm
